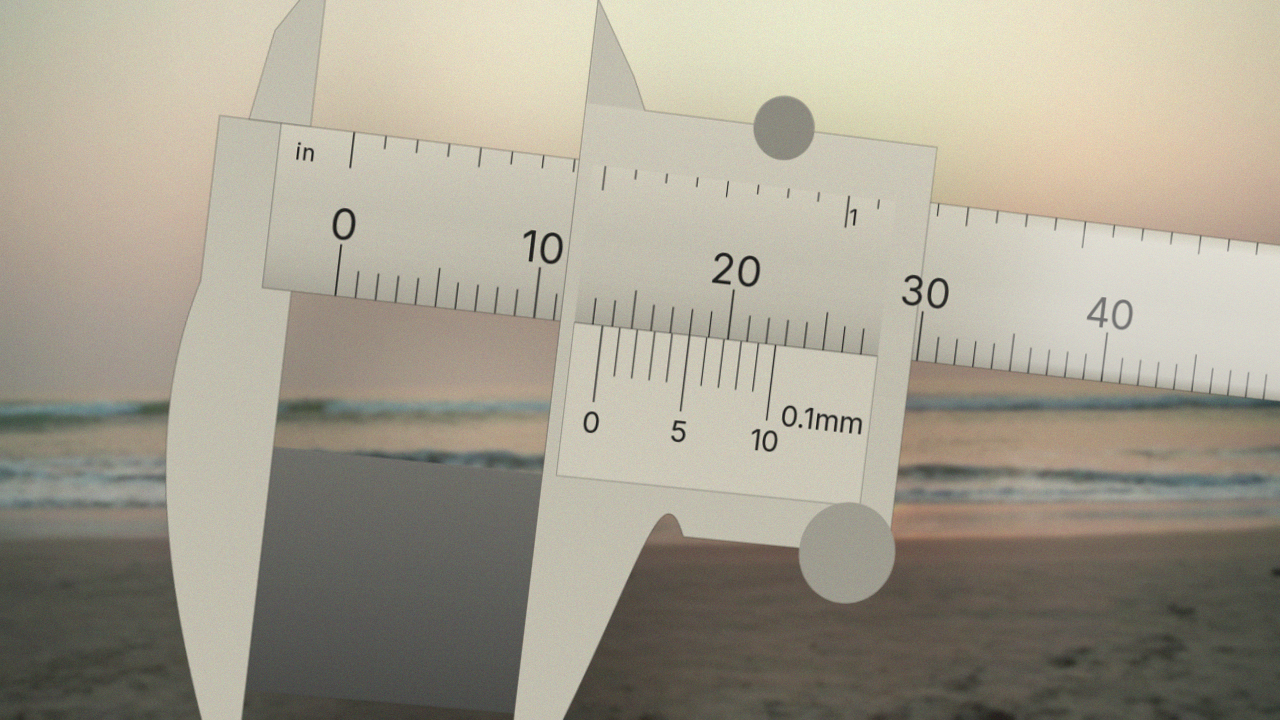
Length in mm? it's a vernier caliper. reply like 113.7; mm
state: 13.5; mm
